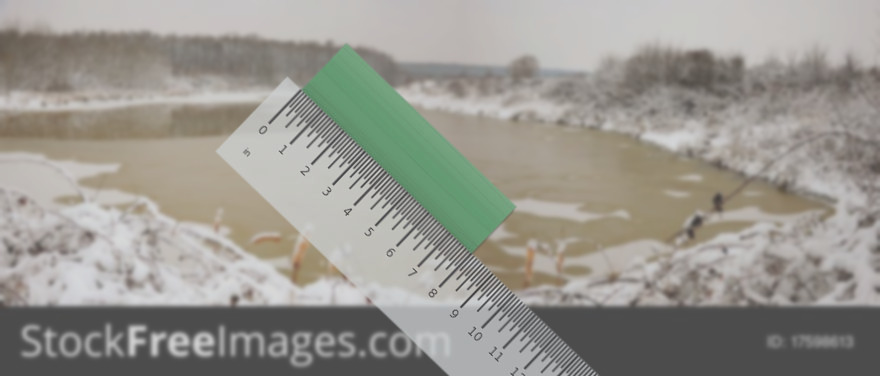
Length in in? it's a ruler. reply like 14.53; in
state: 8; in
